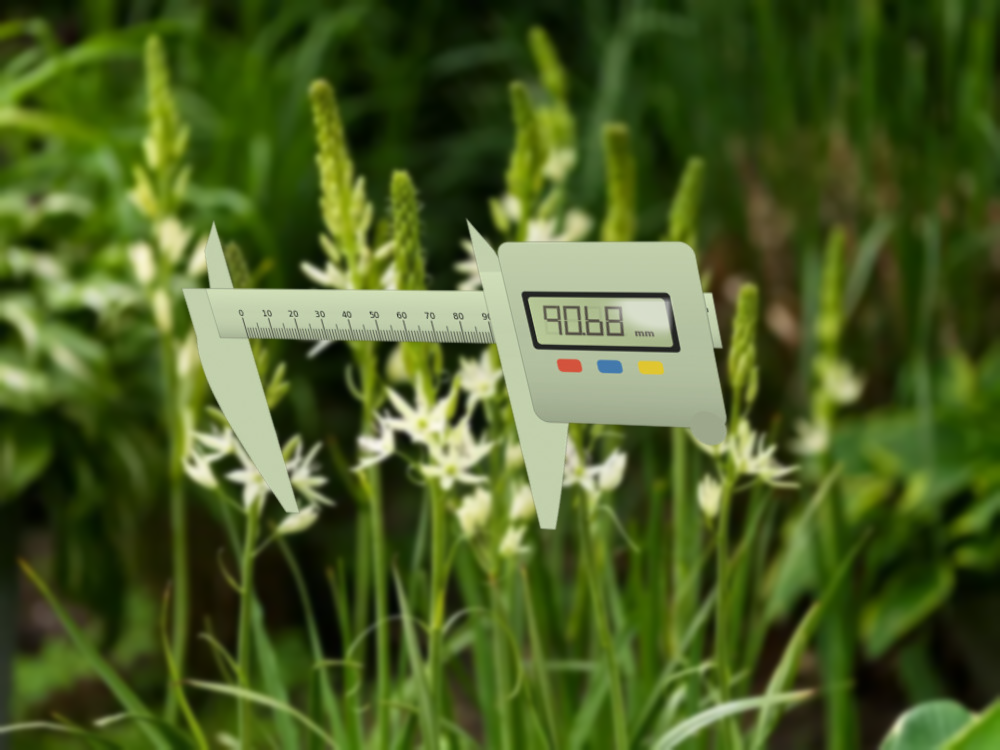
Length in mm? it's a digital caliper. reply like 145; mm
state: 90.68; mm
